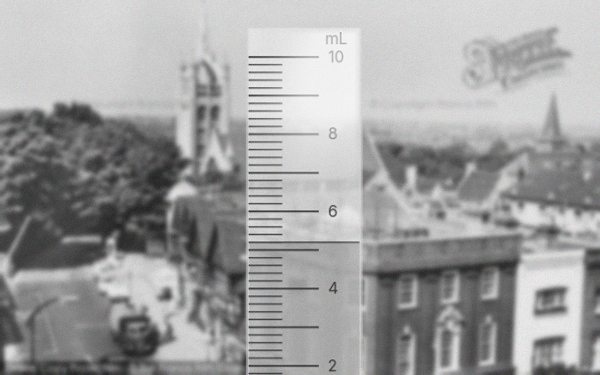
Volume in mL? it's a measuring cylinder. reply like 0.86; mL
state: 5.2; mL
